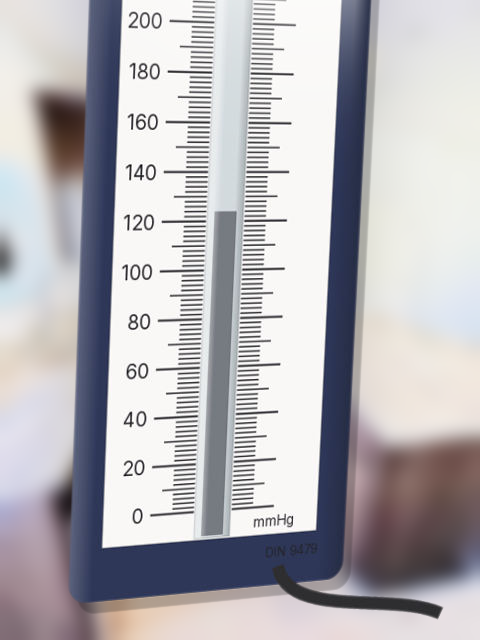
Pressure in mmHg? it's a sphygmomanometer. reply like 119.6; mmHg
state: 124; mmHg
